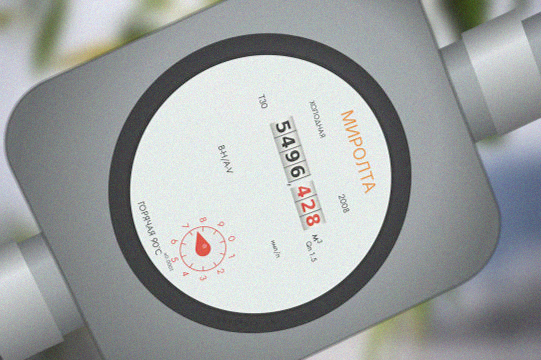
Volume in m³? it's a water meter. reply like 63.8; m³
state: 5496.4287; m³
